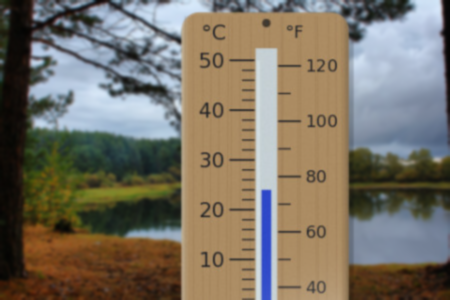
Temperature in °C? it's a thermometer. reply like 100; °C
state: 24; °C
